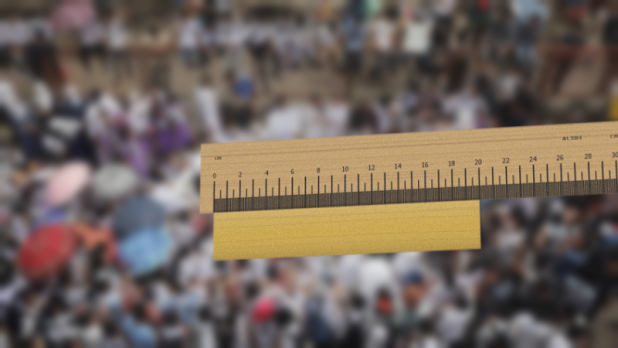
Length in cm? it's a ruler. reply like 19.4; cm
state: 20; cm
